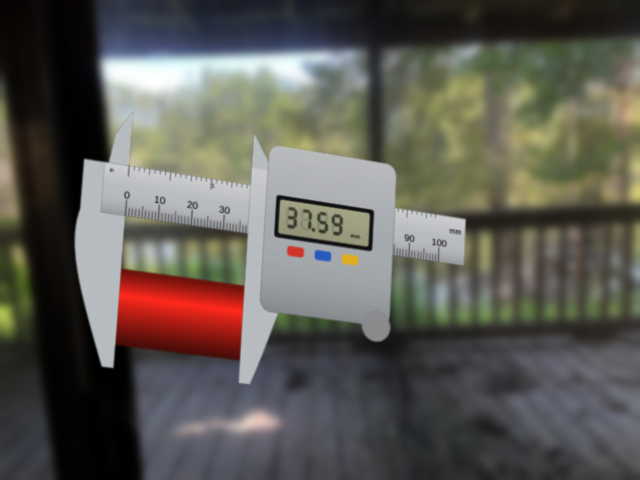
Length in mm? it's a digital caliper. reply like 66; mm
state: 37.59; mm
